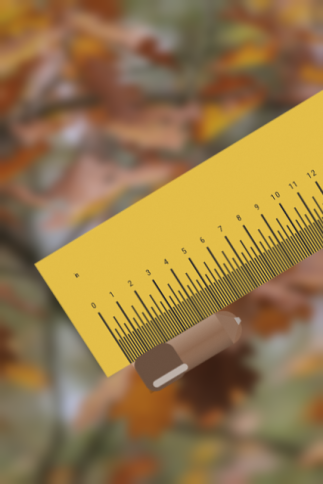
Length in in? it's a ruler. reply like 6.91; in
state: 5.5; in
